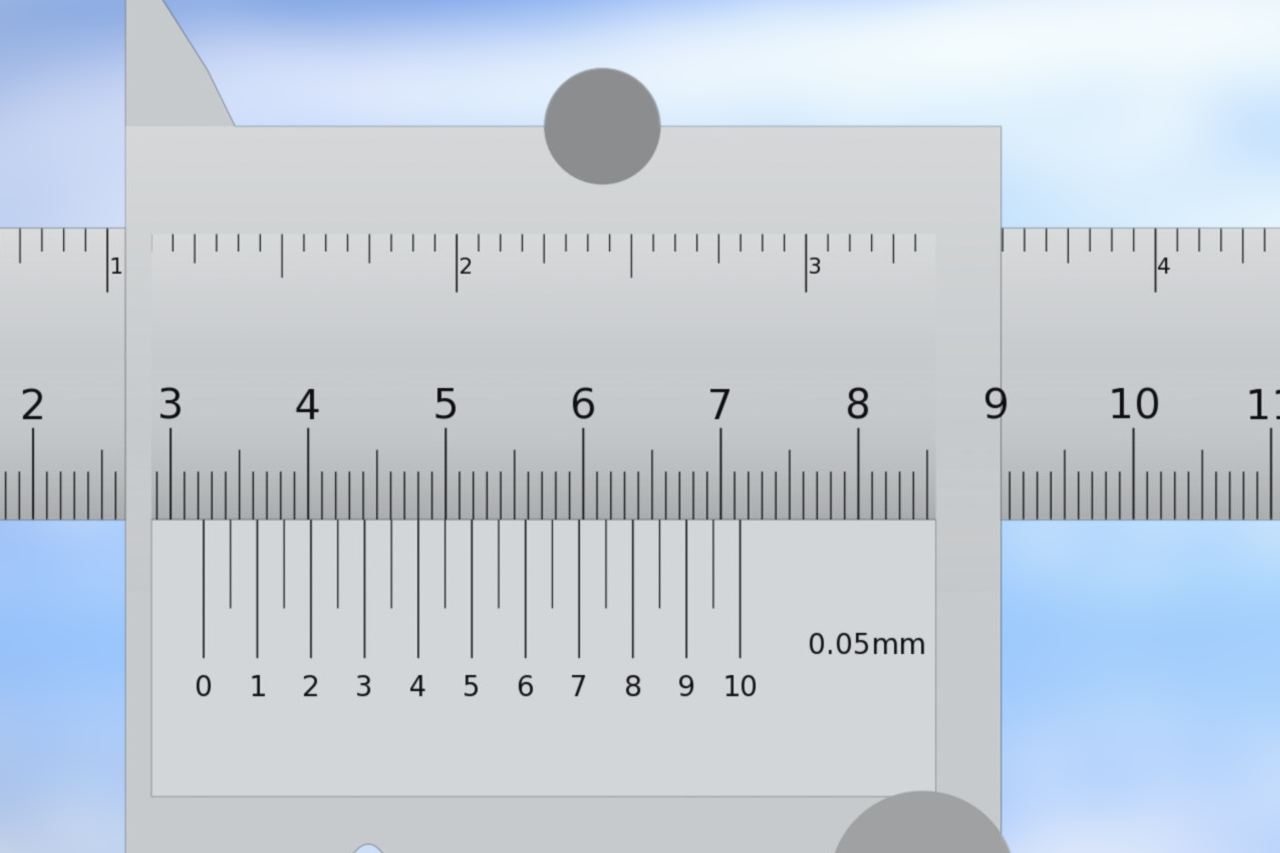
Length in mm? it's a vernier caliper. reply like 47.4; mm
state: 32.4; mm
